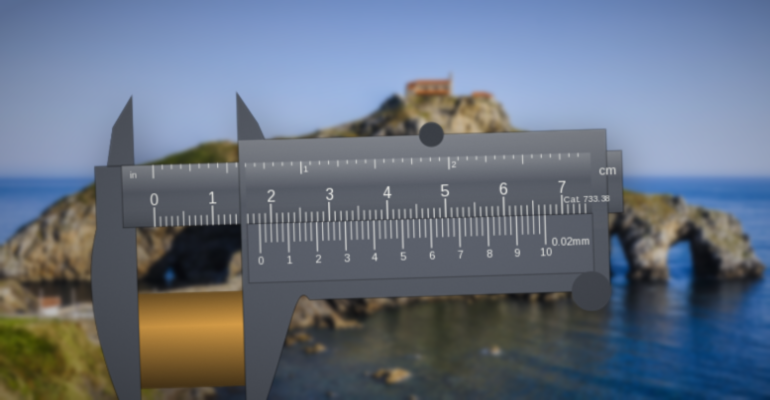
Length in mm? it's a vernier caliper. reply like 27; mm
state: 18.0; mm
